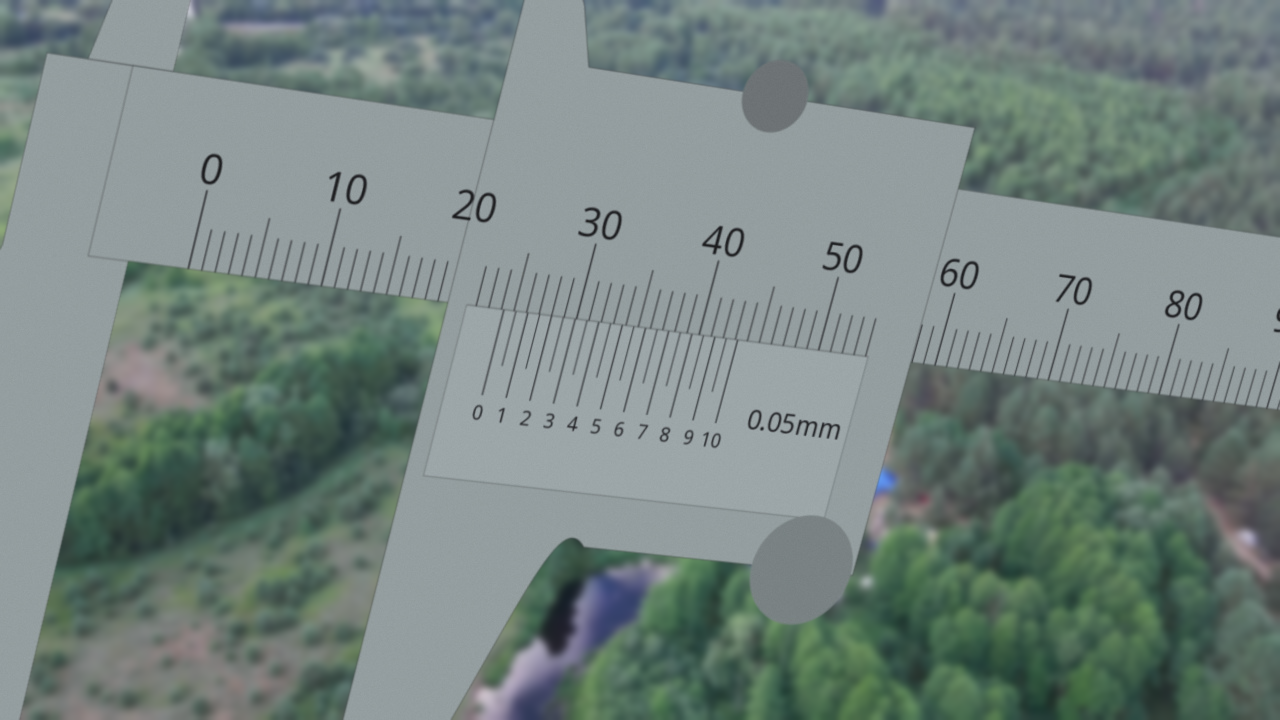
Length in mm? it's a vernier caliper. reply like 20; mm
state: 24.2; mm
